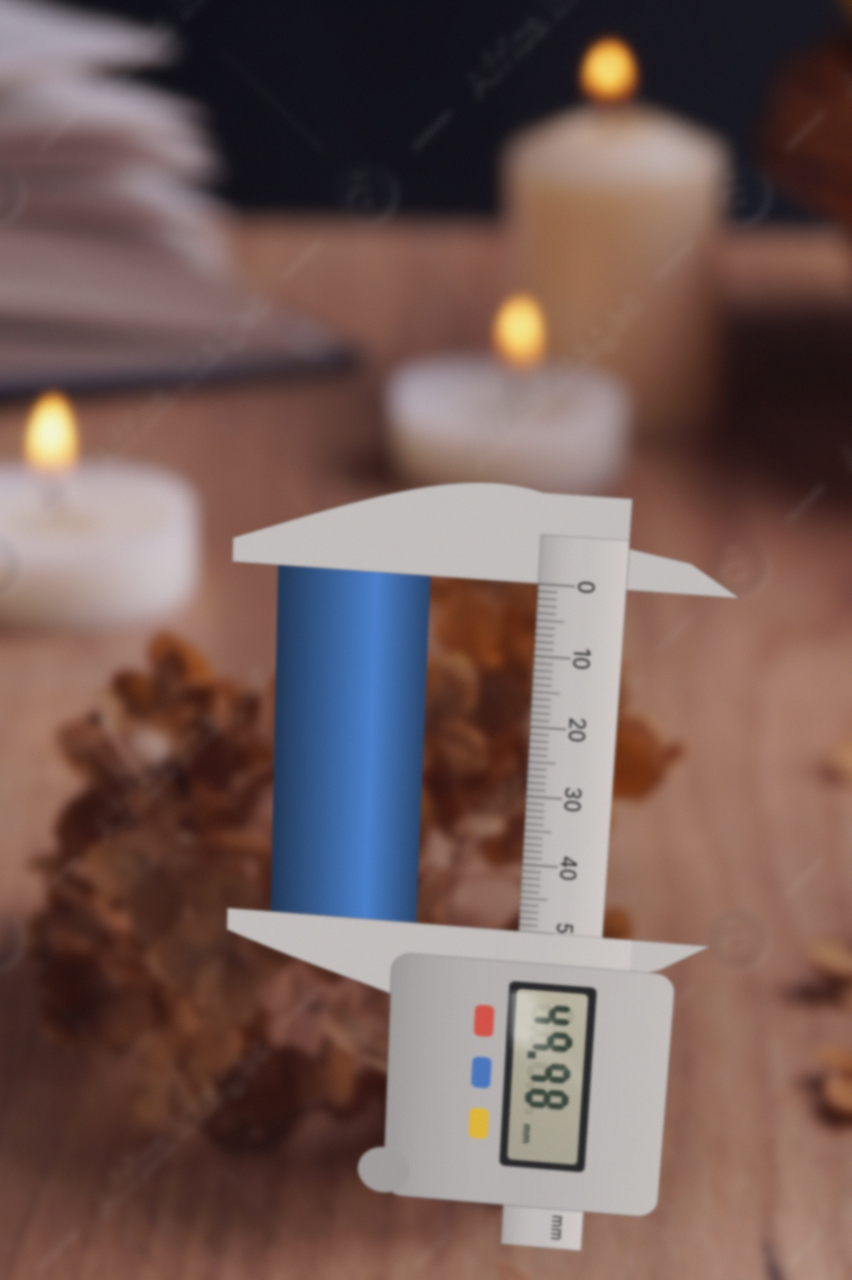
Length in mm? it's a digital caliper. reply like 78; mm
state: 49.98; mm
